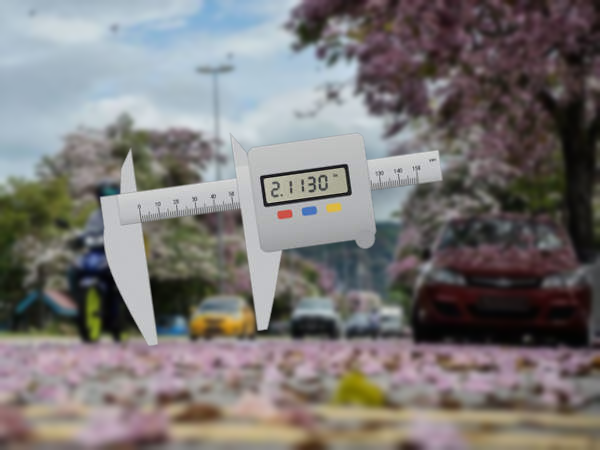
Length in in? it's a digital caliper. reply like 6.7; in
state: 2.1130; in
